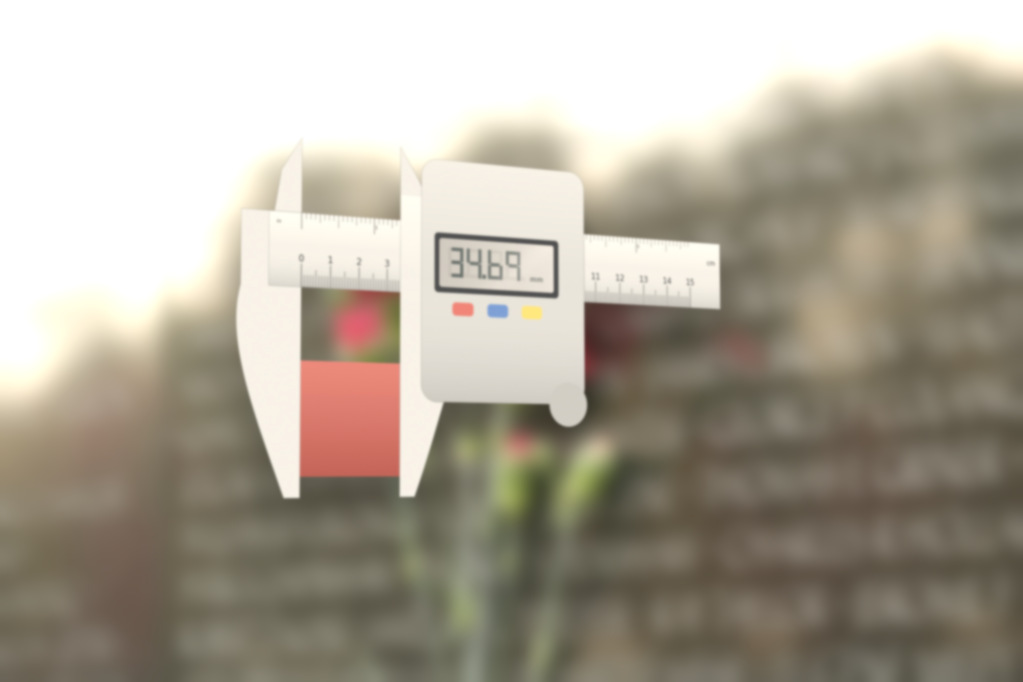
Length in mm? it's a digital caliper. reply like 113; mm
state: 34.69; mm
